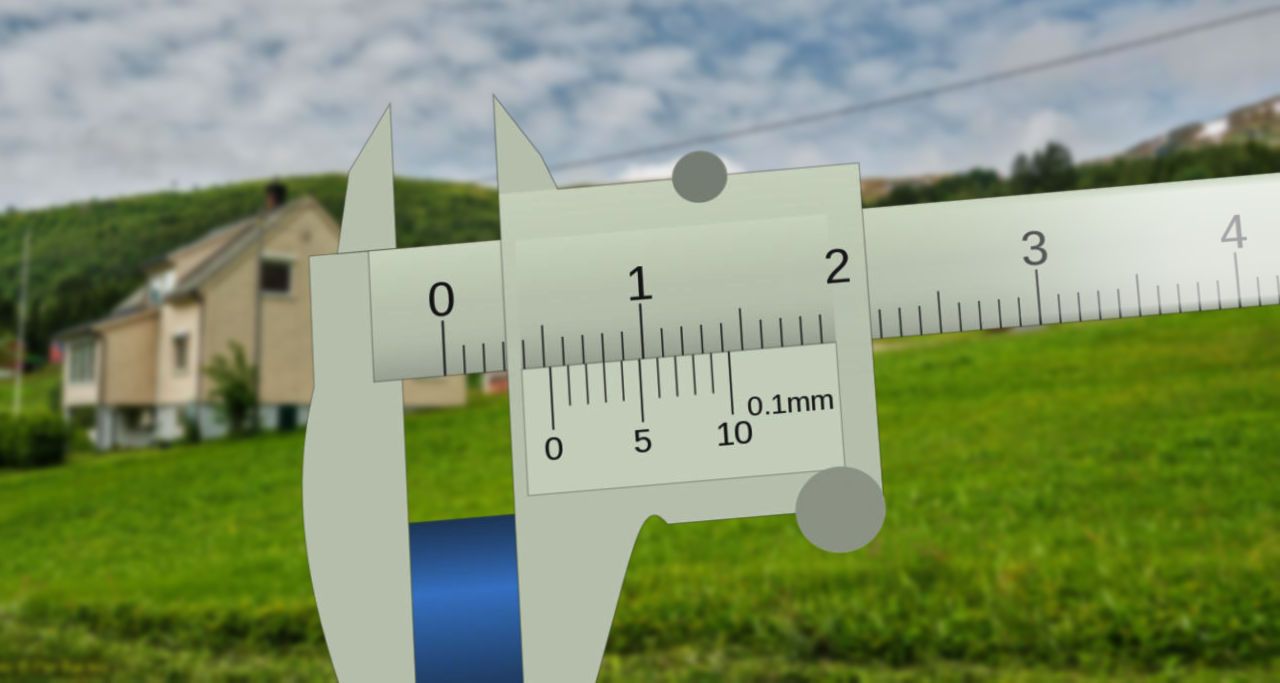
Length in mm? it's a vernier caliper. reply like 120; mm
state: 5.3; mm
